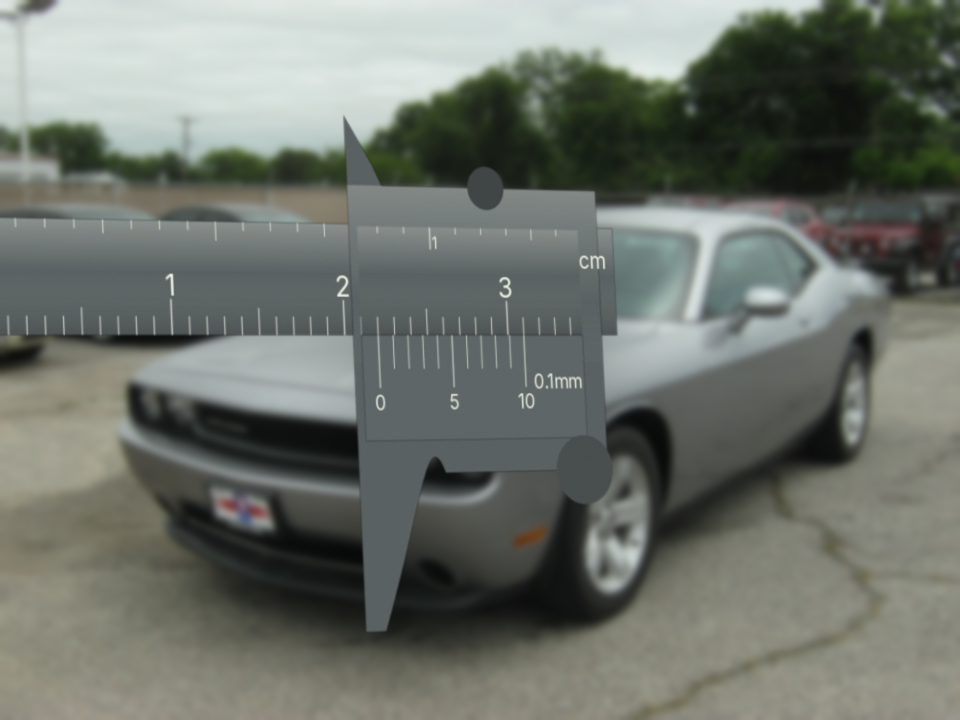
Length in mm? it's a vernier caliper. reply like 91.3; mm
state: 22.0; mm
